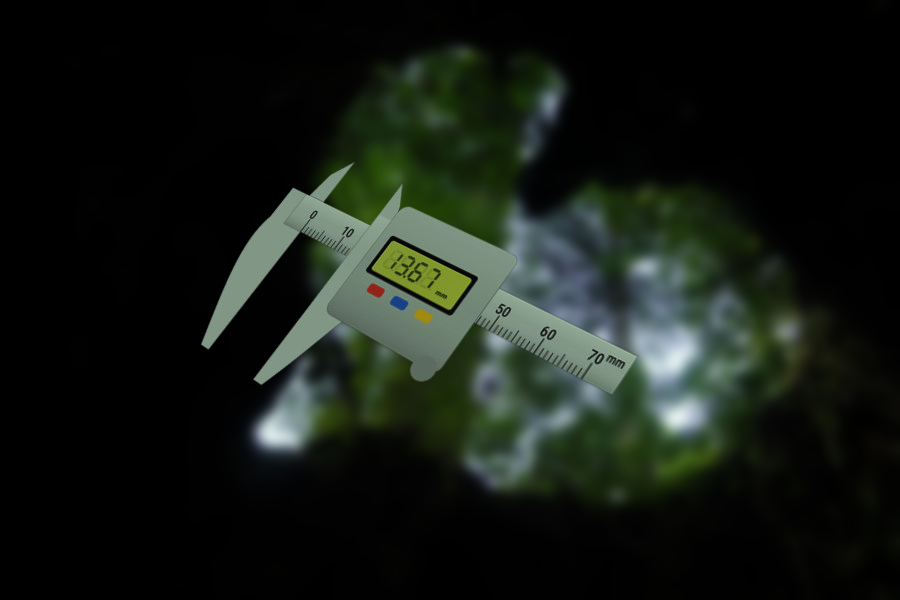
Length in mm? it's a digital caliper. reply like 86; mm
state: 13.67; mm
